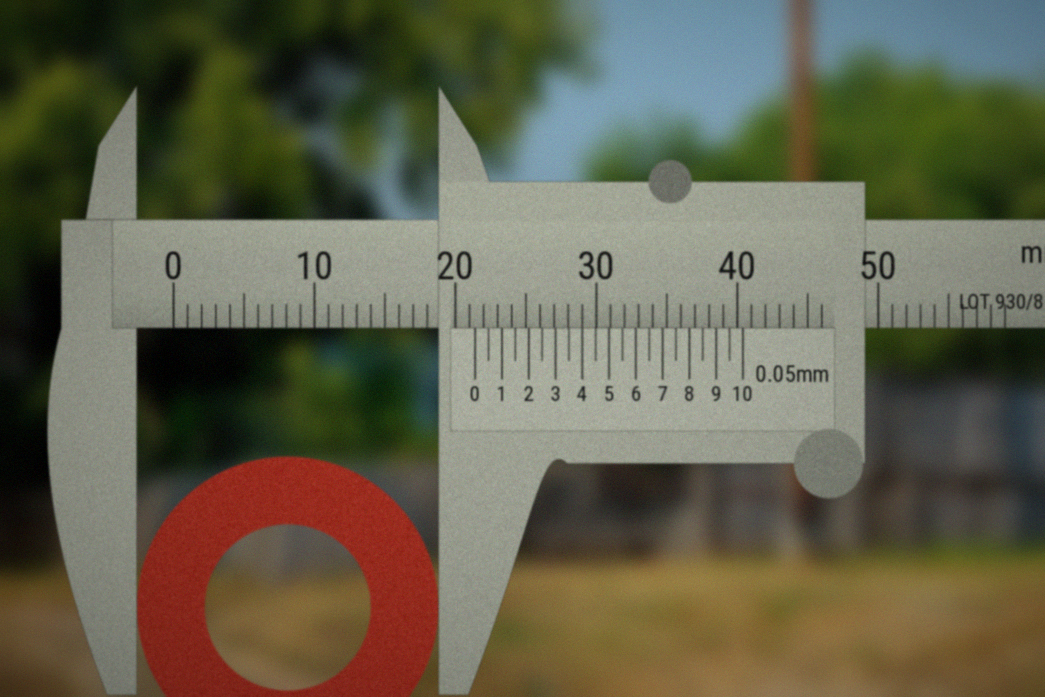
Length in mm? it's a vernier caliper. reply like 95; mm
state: 21.4; mm
